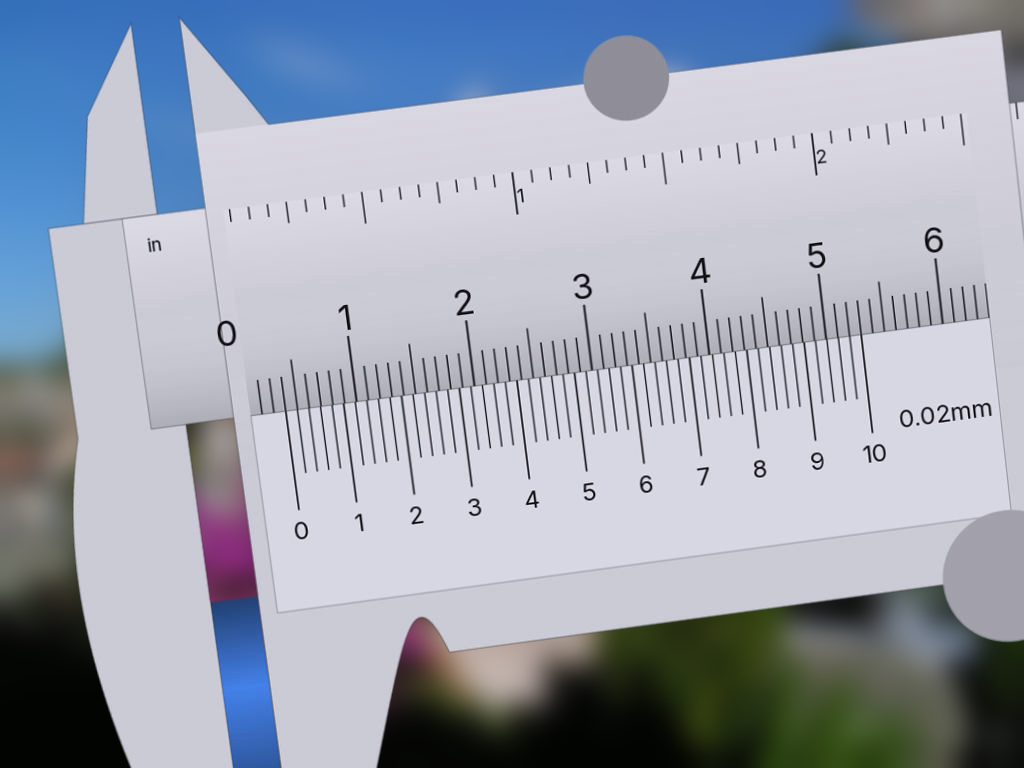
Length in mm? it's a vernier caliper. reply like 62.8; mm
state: 4.0; mm
